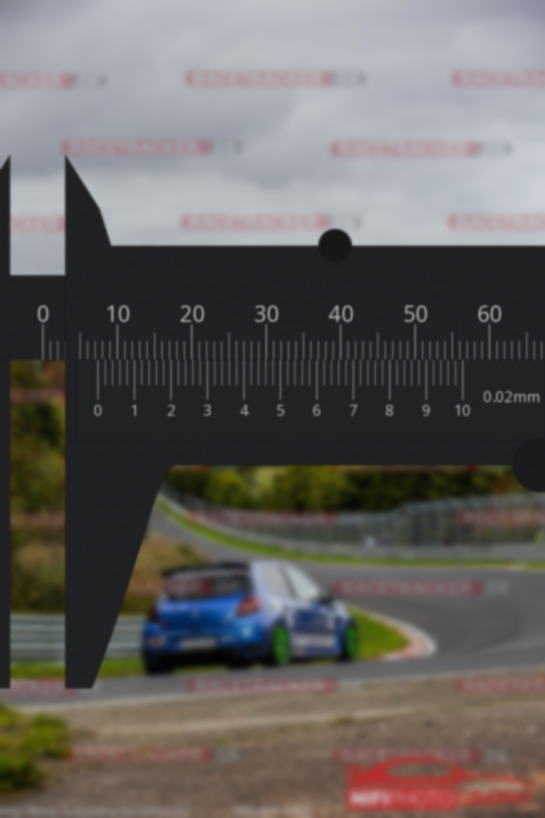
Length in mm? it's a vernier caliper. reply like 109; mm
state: 7.4; mm
